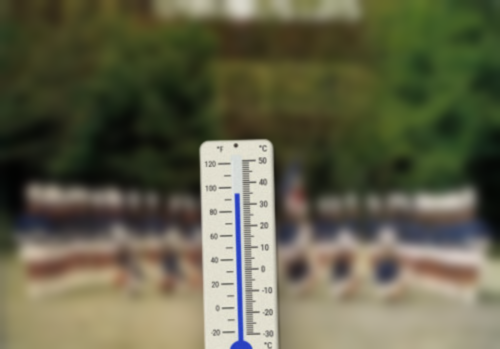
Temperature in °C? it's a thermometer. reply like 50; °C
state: 35; °C
